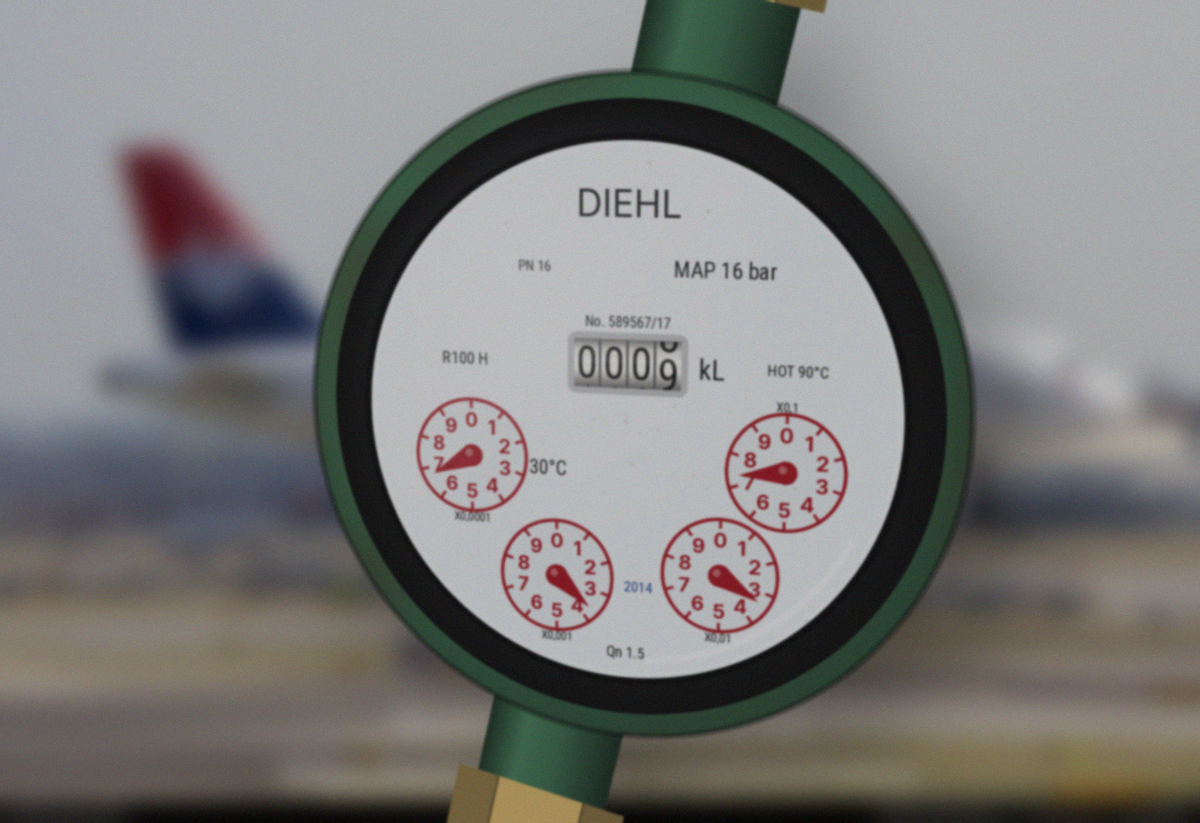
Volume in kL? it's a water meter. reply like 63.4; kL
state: 8.7336; kL
